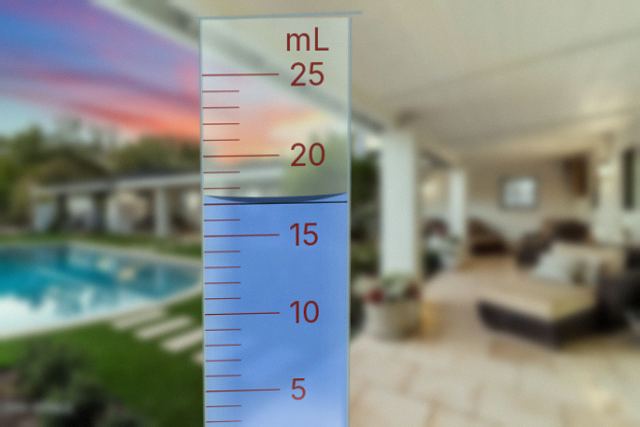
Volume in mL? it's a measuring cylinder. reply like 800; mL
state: 17; mL
